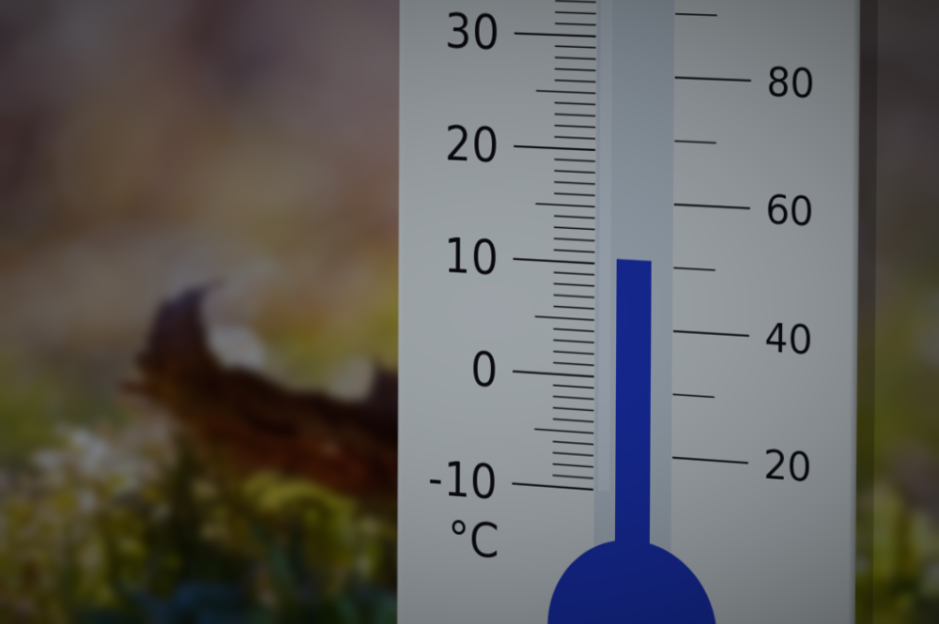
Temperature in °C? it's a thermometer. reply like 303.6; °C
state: 10.5; °C
